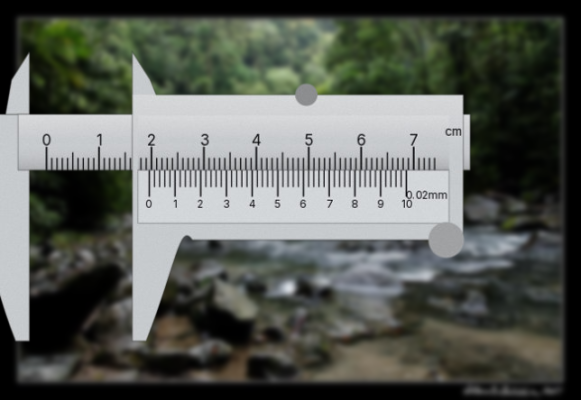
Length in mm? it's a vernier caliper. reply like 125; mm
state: 19.6; mm
